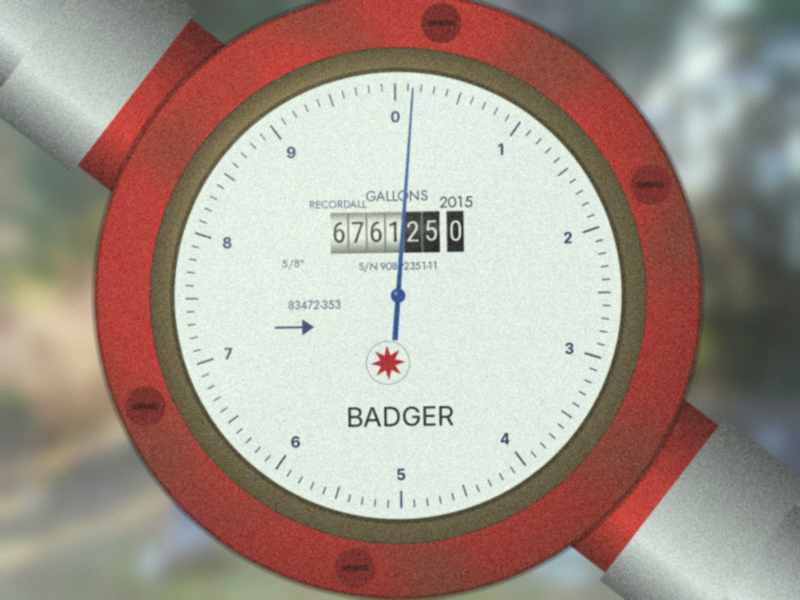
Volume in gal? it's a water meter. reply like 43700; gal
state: 6761250.1; gal
